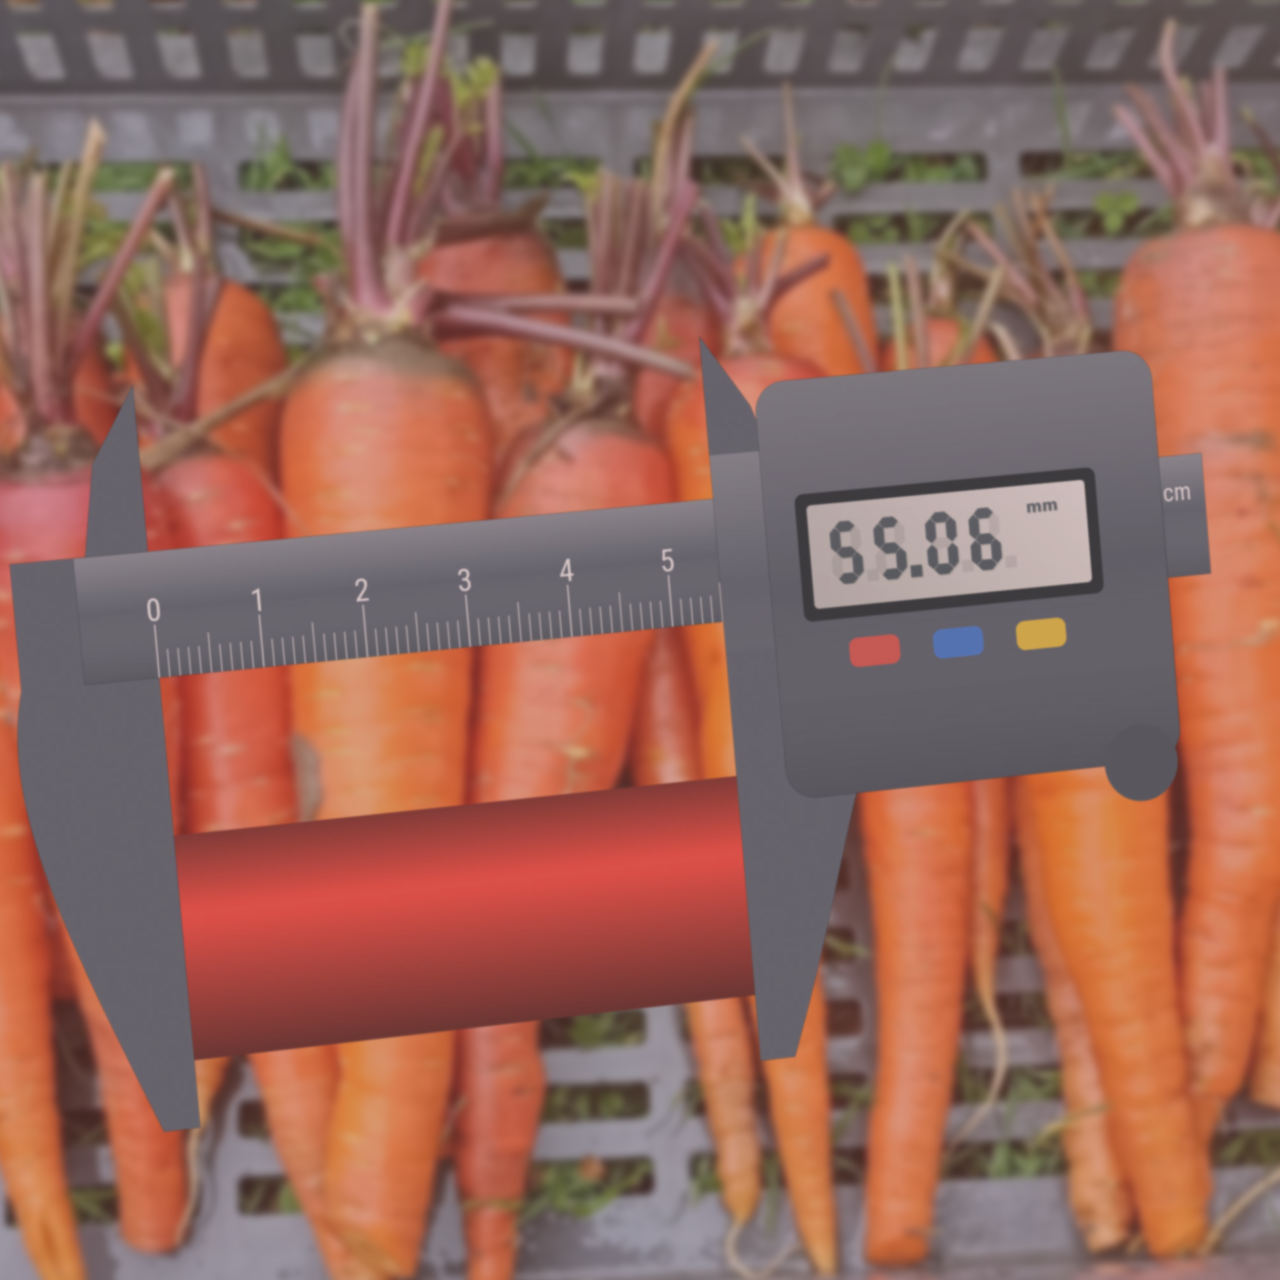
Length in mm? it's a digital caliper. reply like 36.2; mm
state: 55.06; mm
